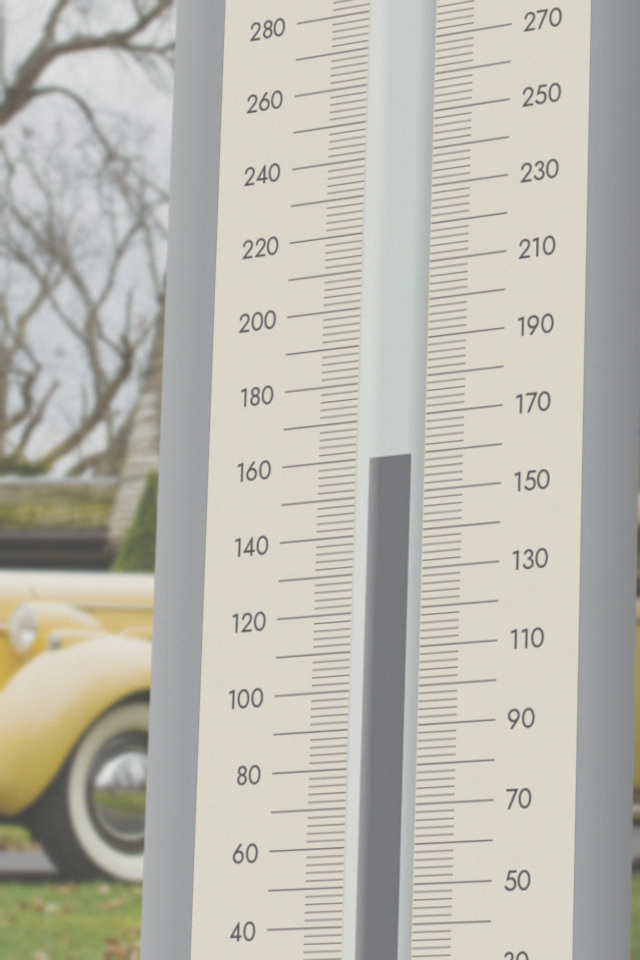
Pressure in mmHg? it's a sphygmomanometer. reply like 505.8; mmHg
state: 160; mmHg
